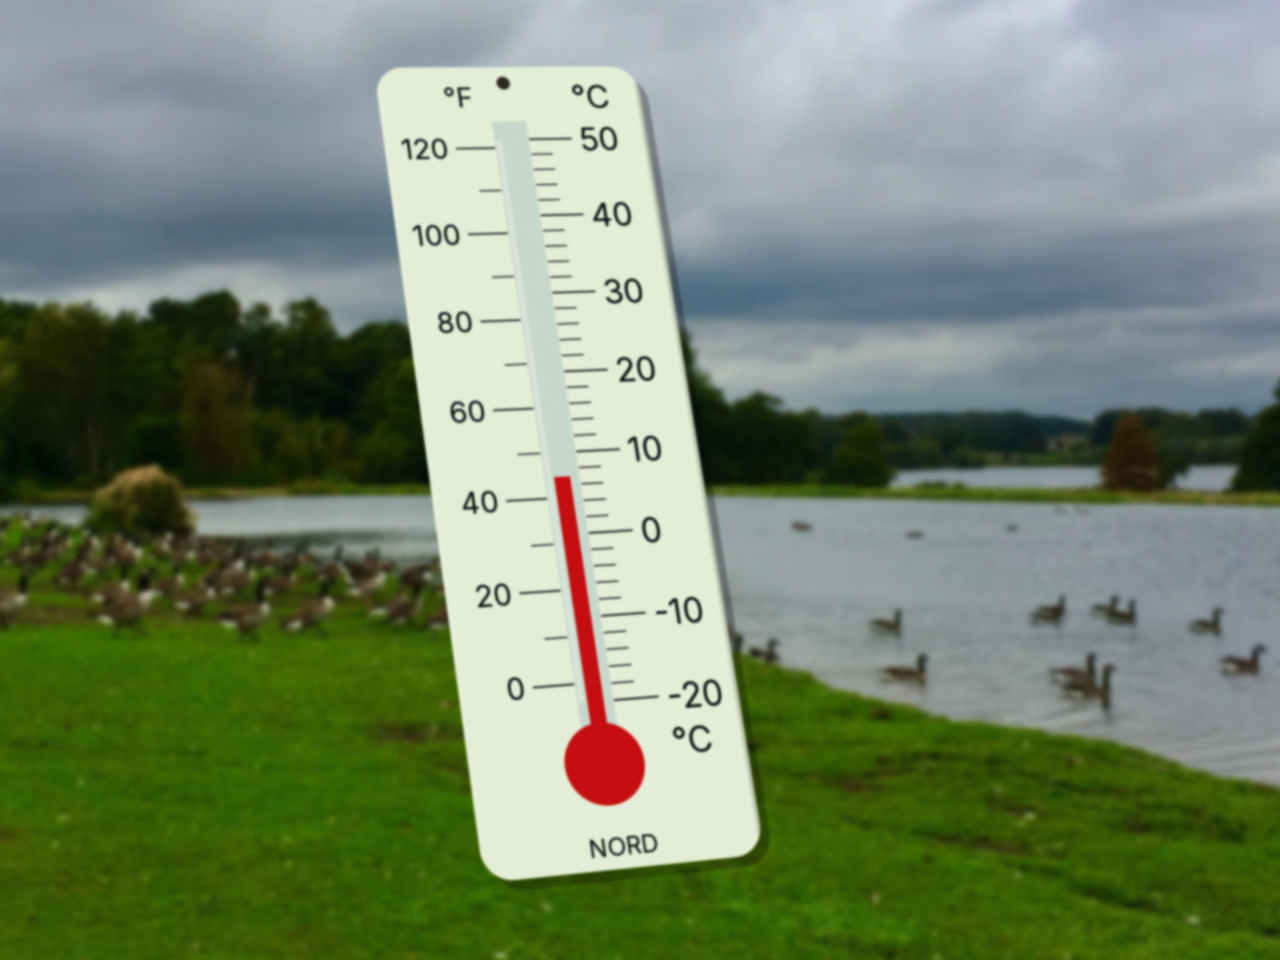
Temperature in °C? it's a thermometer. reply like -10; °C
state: 7; °C
